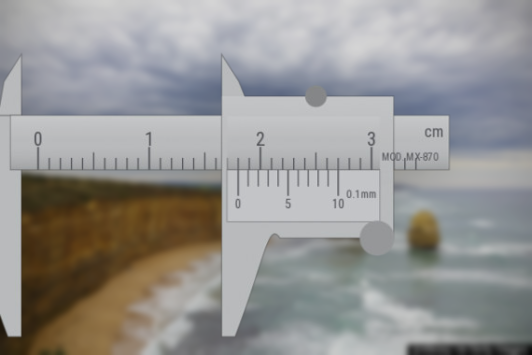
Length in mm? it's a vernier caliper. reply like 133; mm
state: 18.0; mm
